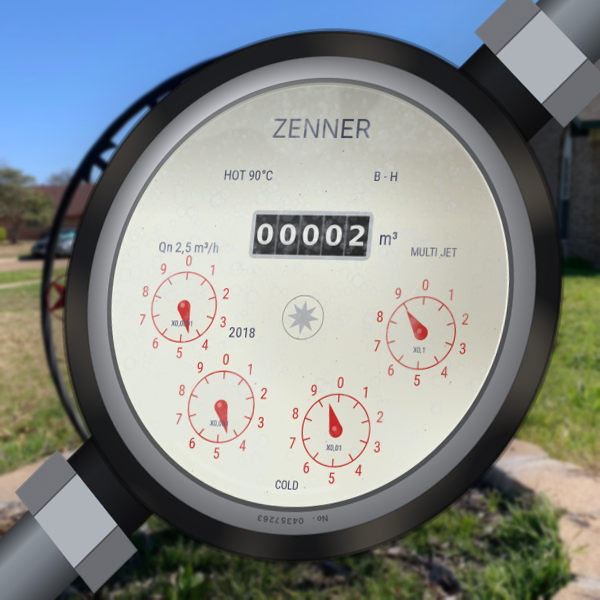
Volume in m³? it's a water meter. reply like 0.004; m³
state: 2.8944; m³
